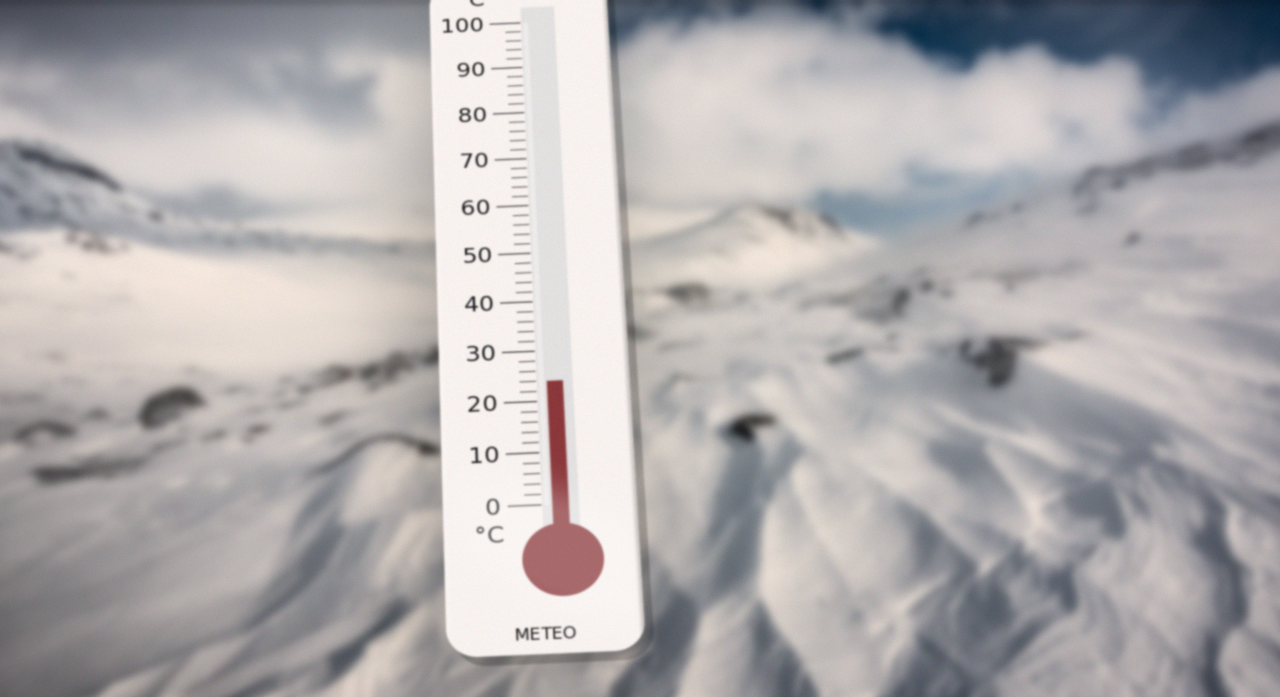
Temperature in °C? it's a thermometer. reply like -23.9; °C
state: 24; °C
